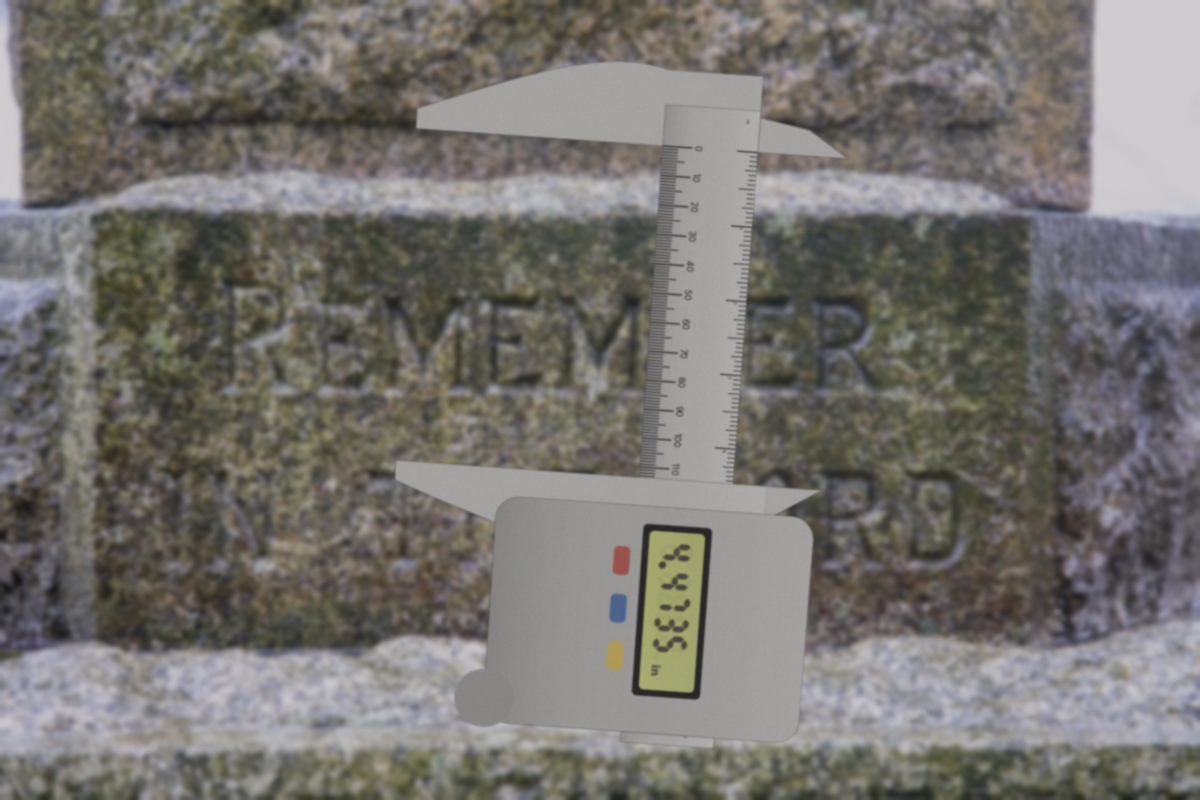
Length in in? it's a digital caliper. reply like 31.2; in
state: 4.4735; in
